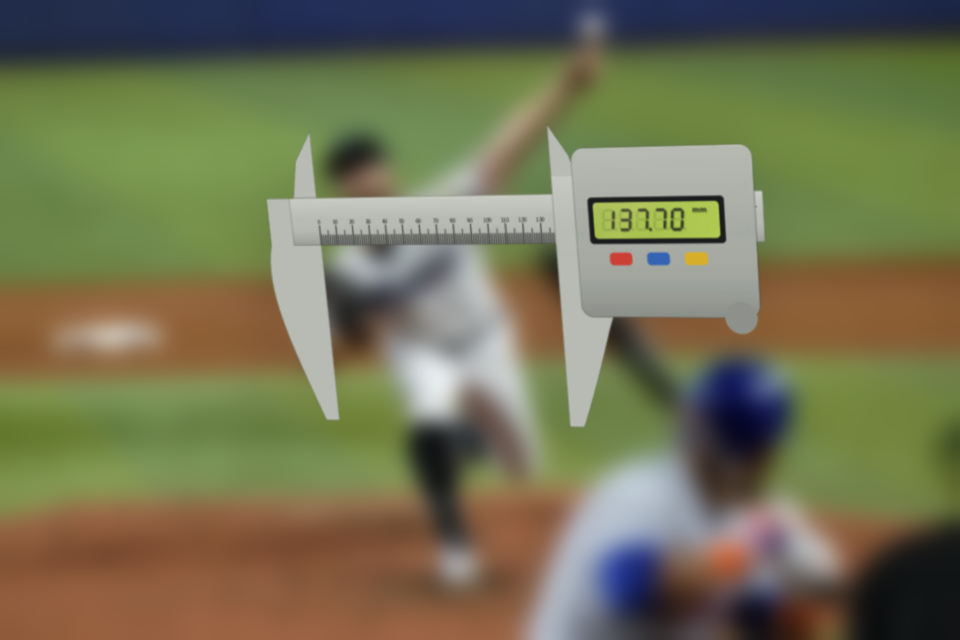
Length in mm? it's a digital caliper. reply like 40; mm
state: 137.70; mm
